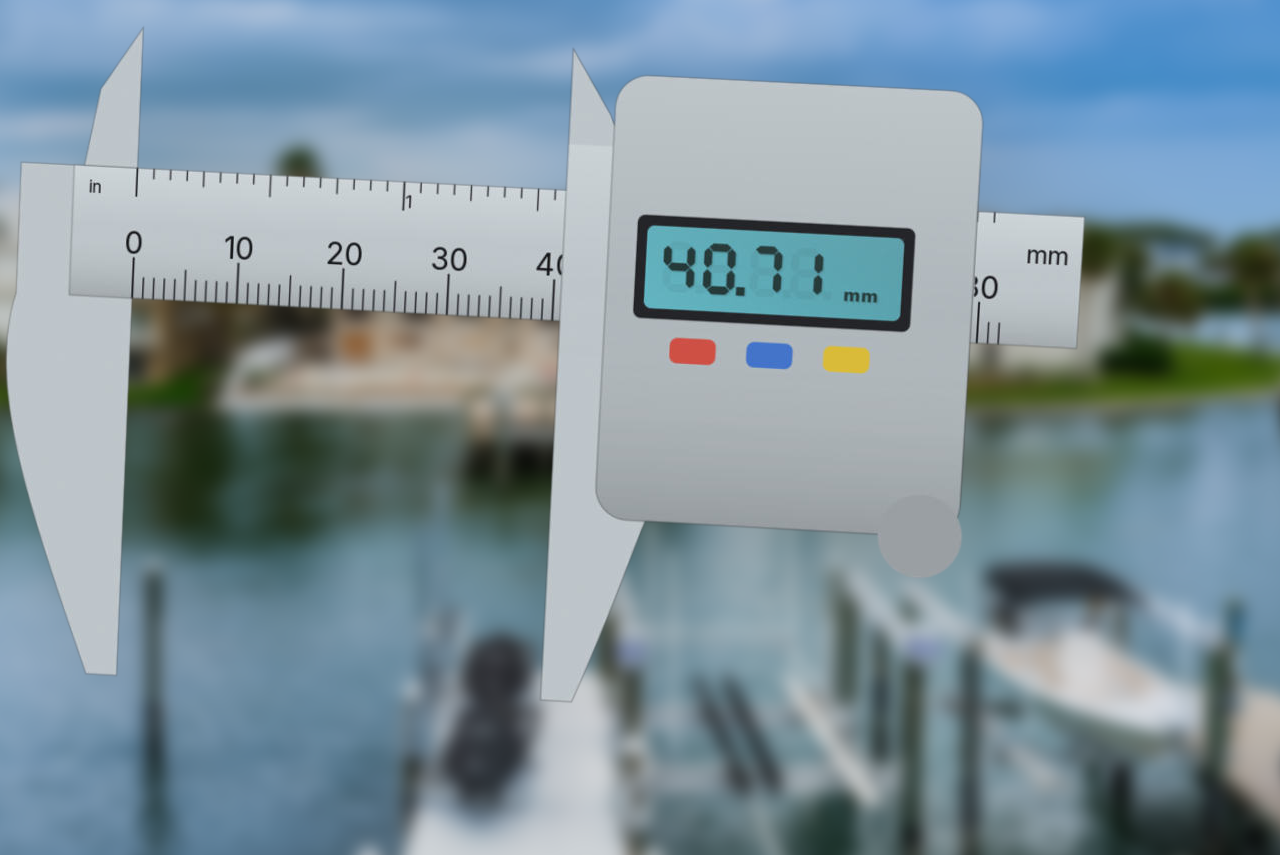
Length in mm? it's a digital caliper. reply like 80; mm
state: 40.71; mm
